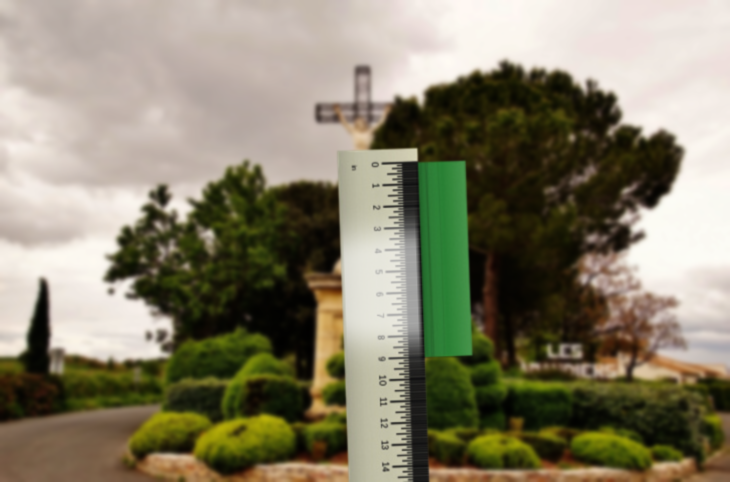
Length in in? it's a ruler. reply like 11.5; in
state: 9; in
